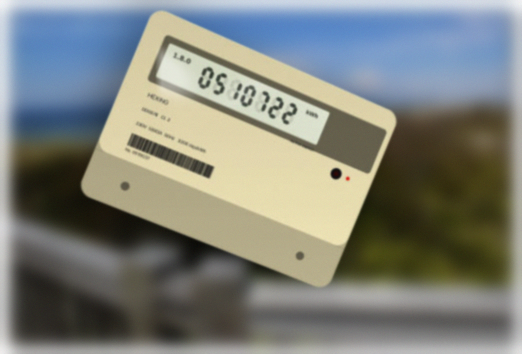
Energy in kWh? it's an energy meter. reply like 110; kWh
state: 510722; kWh
